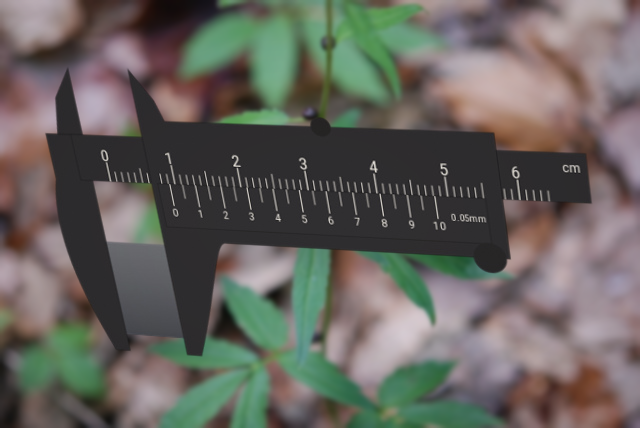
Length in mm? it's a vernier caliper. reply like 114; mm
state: 9.2; mm
